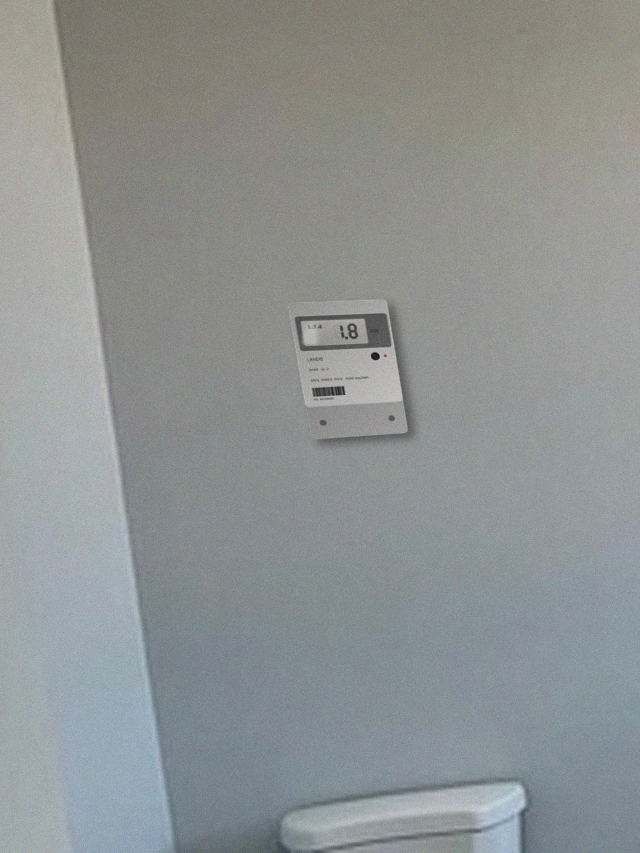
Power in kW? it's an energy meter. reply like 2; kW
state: 1.8; kW
